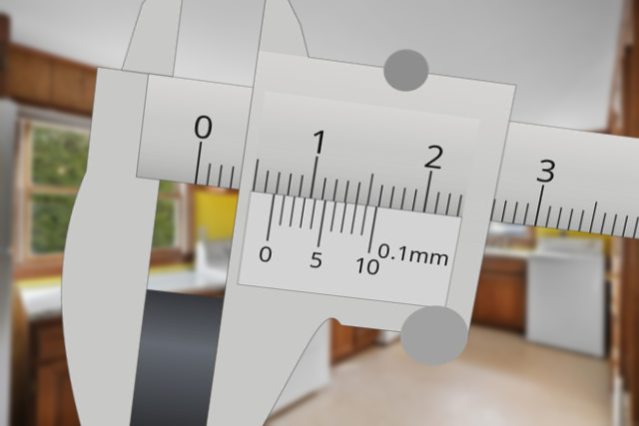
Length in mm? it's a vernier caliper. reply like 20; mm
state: 6.8; mm
